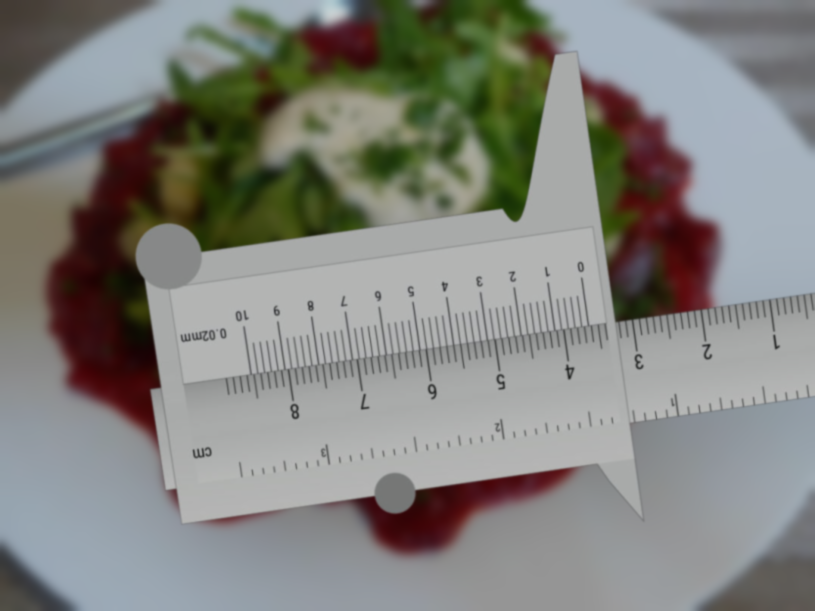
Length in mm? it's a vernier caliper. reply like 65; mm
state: 36.4; mm
